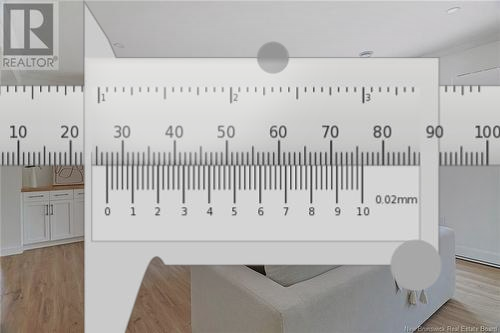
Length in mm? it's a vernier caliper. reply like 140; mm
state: 27.0; mm
